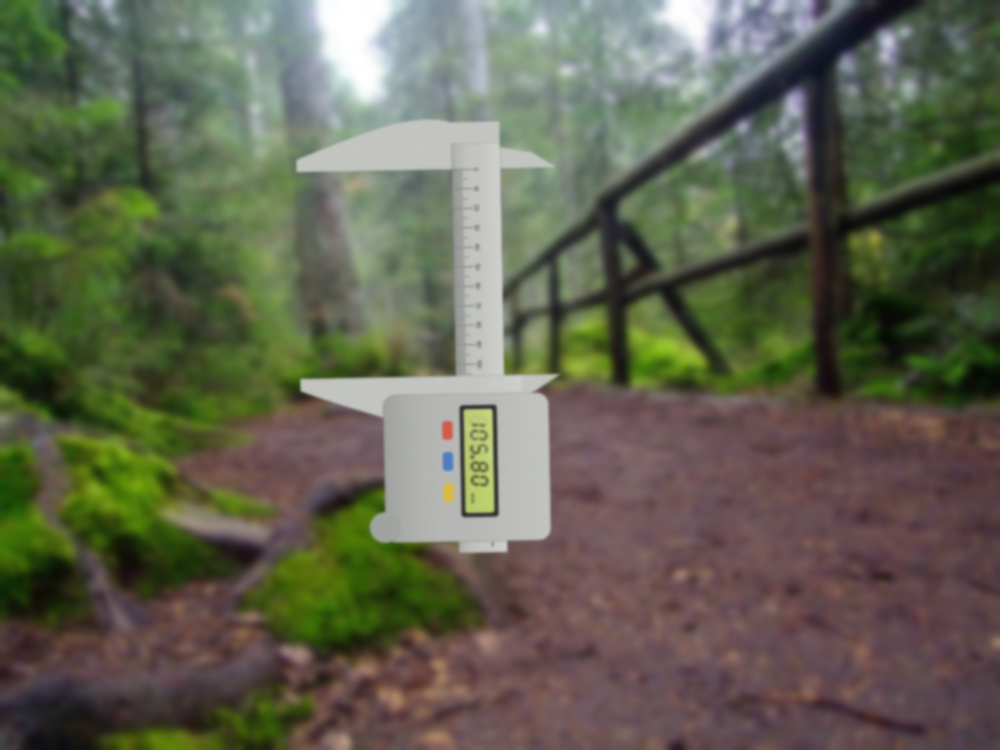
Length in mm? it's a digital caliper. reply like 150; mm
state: 105.80; mm
